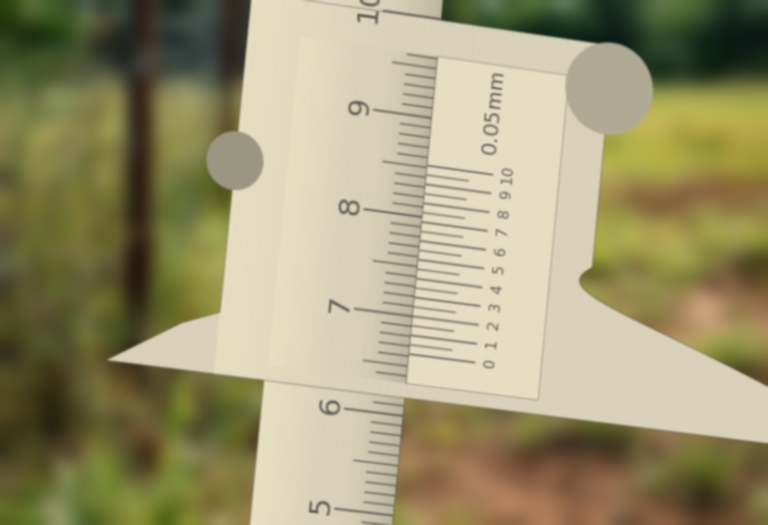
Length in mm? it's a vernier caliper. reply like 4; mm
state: 66.2; mm
